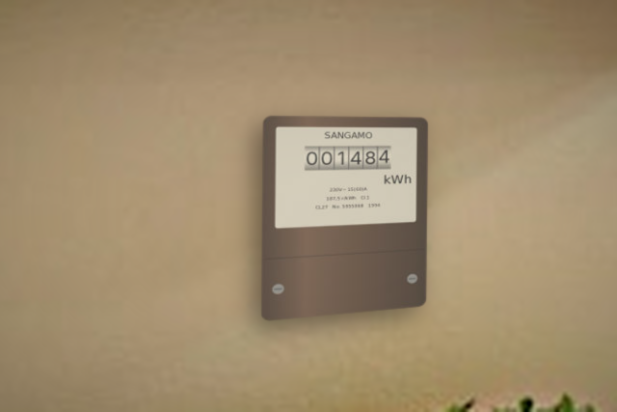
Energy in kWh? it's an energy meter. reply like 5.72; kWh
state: 1484; kWh
